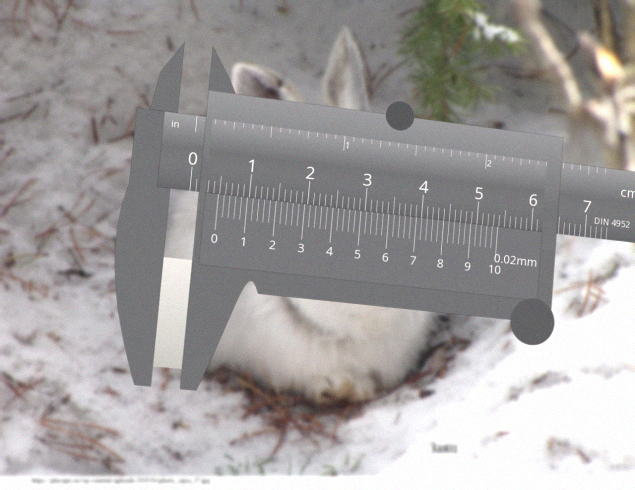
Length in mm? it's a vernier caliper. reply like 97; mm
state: 4.8; mm
